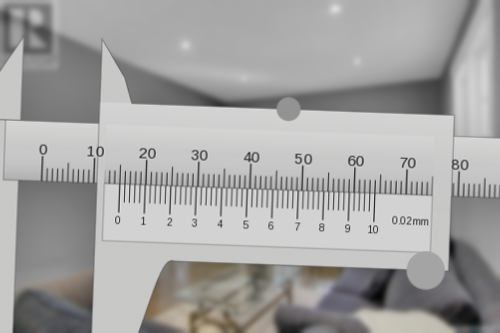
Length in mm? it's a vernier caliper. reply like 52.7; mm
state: 15.0; mm
